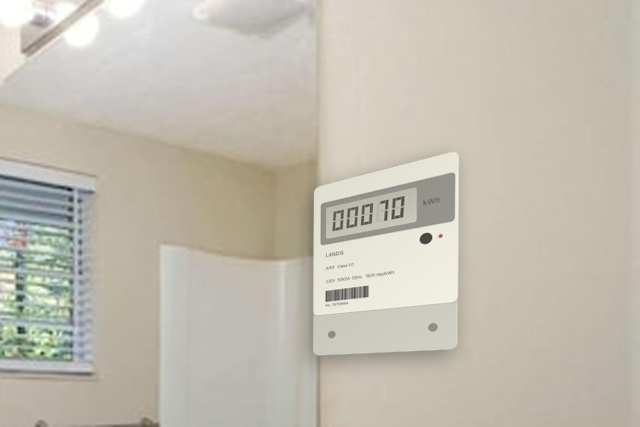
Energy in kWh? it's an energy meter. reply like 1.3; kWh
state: 70; kWh
